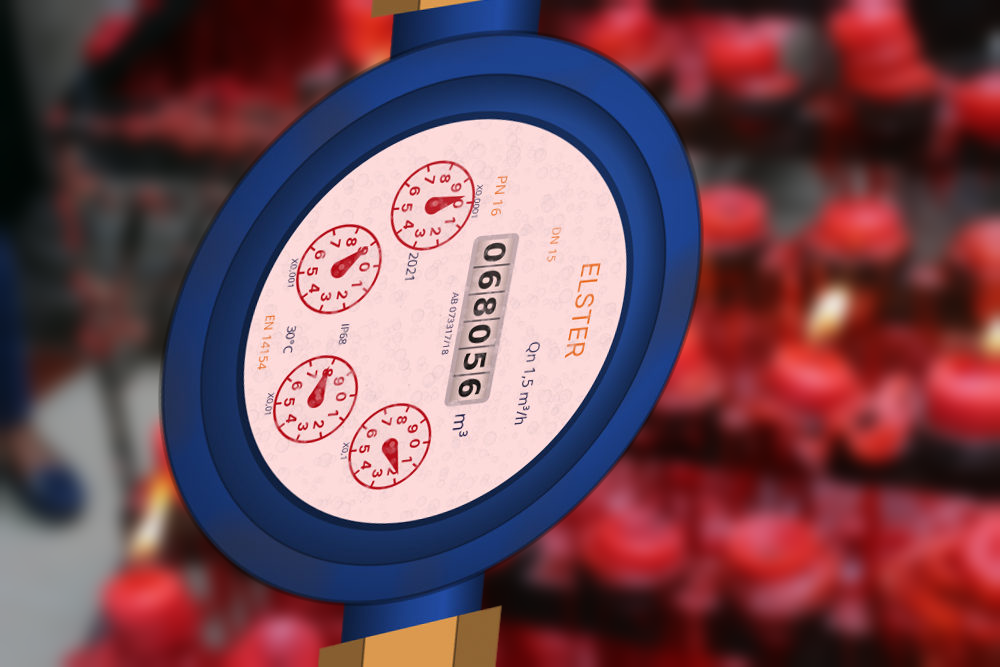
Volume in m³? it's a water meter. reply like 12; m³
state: 68056.1789; m³
